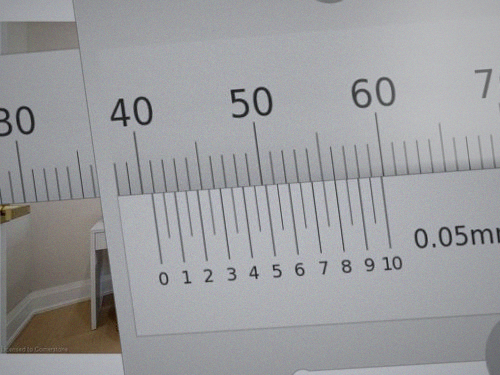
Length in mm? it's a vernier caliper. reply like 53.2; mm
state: 40.8; mm
